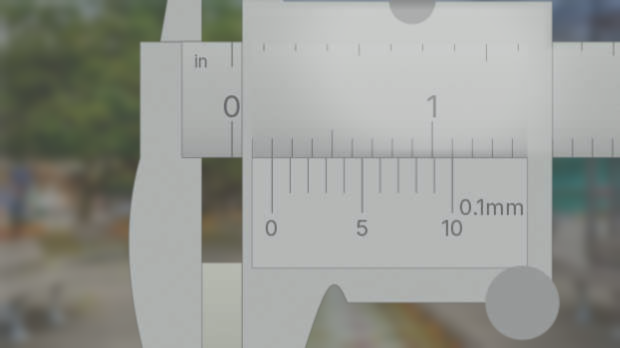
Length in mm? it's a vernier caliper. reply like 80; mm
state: 2.0; mm
